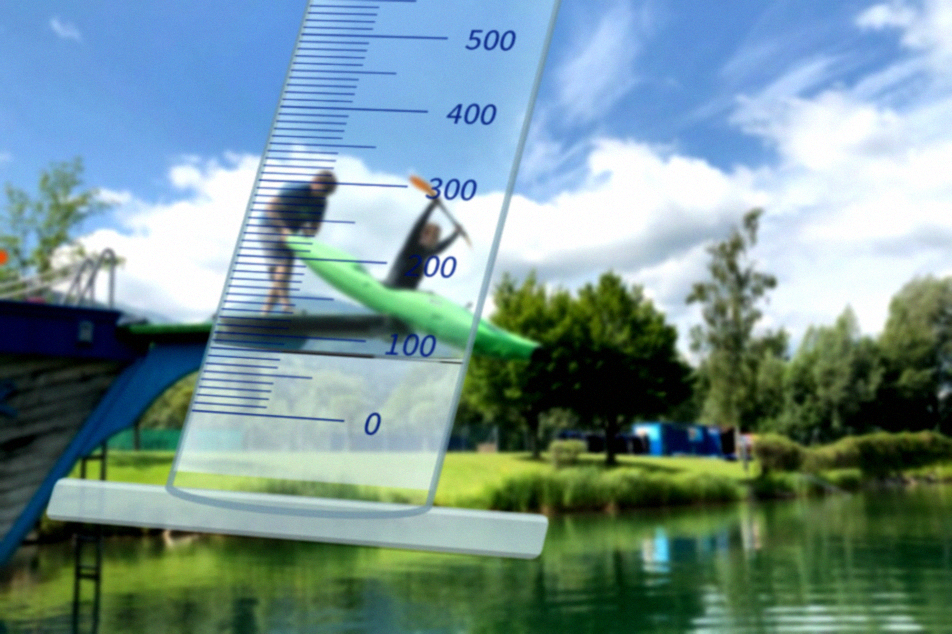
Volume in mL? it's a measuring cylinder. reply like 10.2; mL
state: 80; mL
